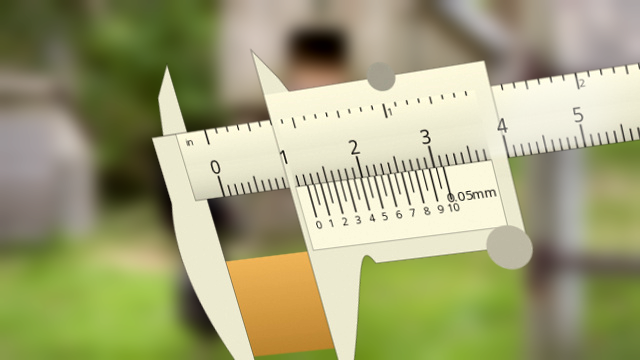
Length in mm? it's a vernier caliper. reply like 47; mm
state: 12.2; mm
